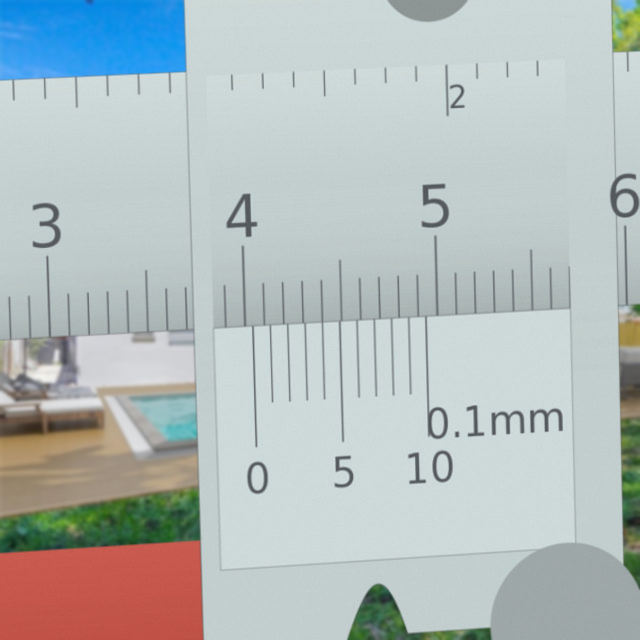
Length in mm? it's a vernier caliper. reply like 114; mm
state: 40.4; mm
